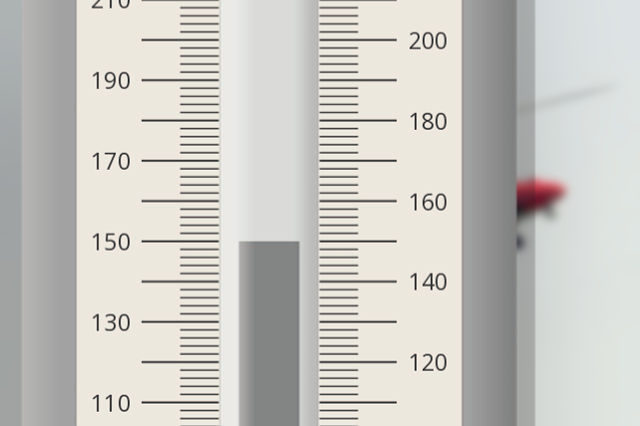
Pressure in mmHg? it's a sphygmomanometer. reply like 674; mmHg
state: 150; mmHg
